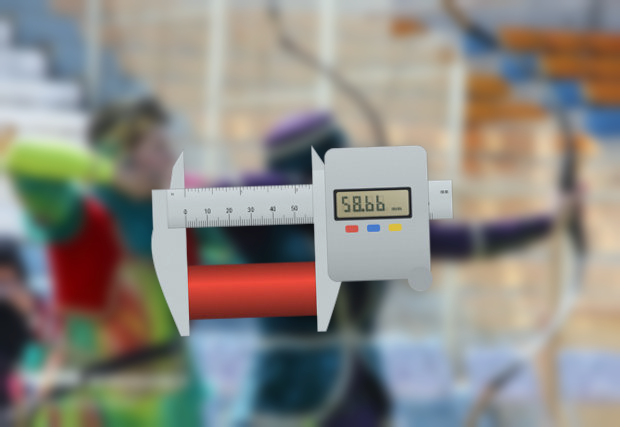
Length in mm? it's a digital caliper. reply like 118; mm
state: 58.66; mm
